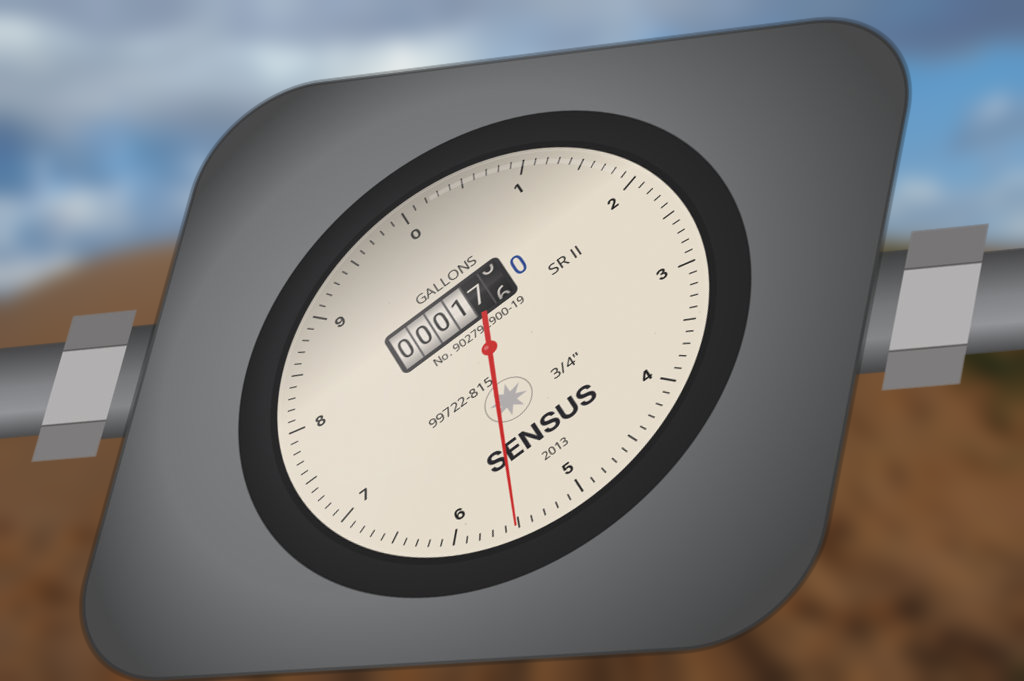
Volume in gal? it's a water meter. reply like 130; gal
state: 1755.5; gal
